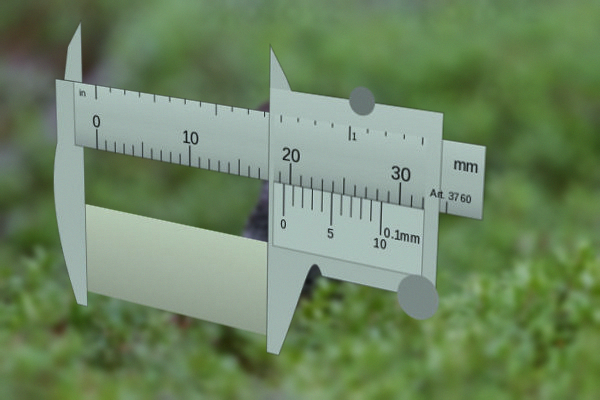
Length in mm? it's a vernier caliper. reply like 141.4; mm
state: 19.4; mm
